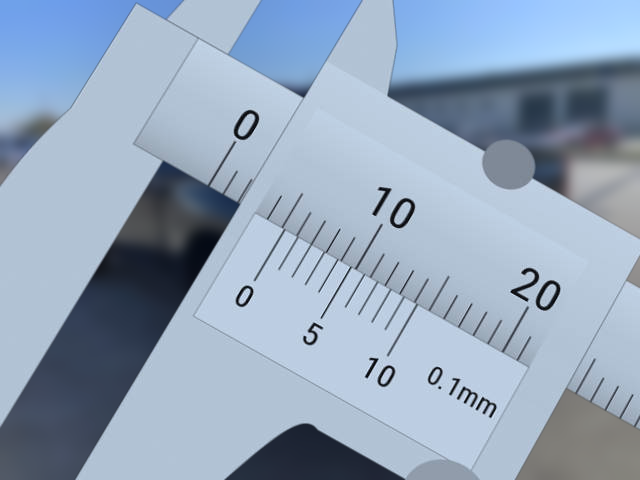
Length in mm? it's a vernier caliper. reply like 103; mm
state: 5.2; mm
